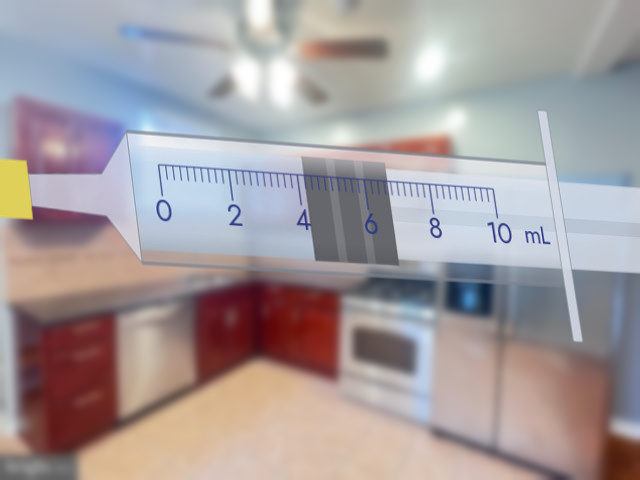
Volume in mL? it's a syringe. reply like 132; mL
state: 4.2; mL
